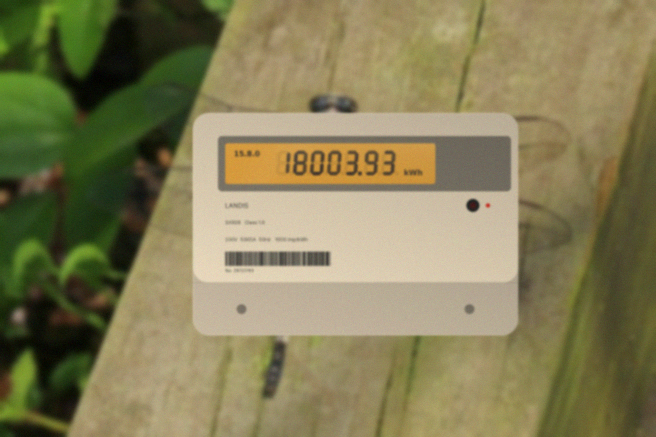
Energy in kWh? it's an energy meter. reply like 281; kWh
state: 18003.93; kWh
